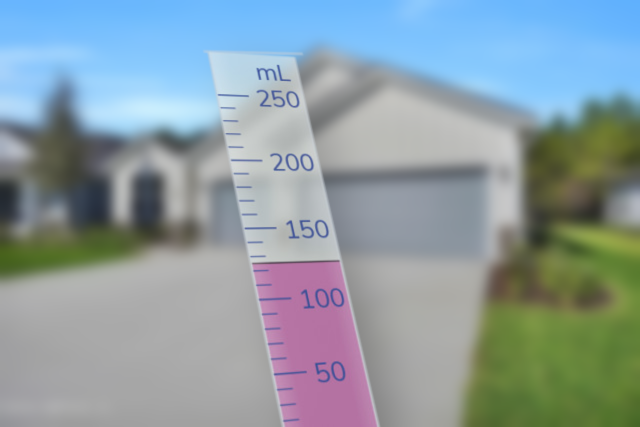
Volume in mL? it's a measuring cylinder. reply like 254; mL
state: 125; mL
